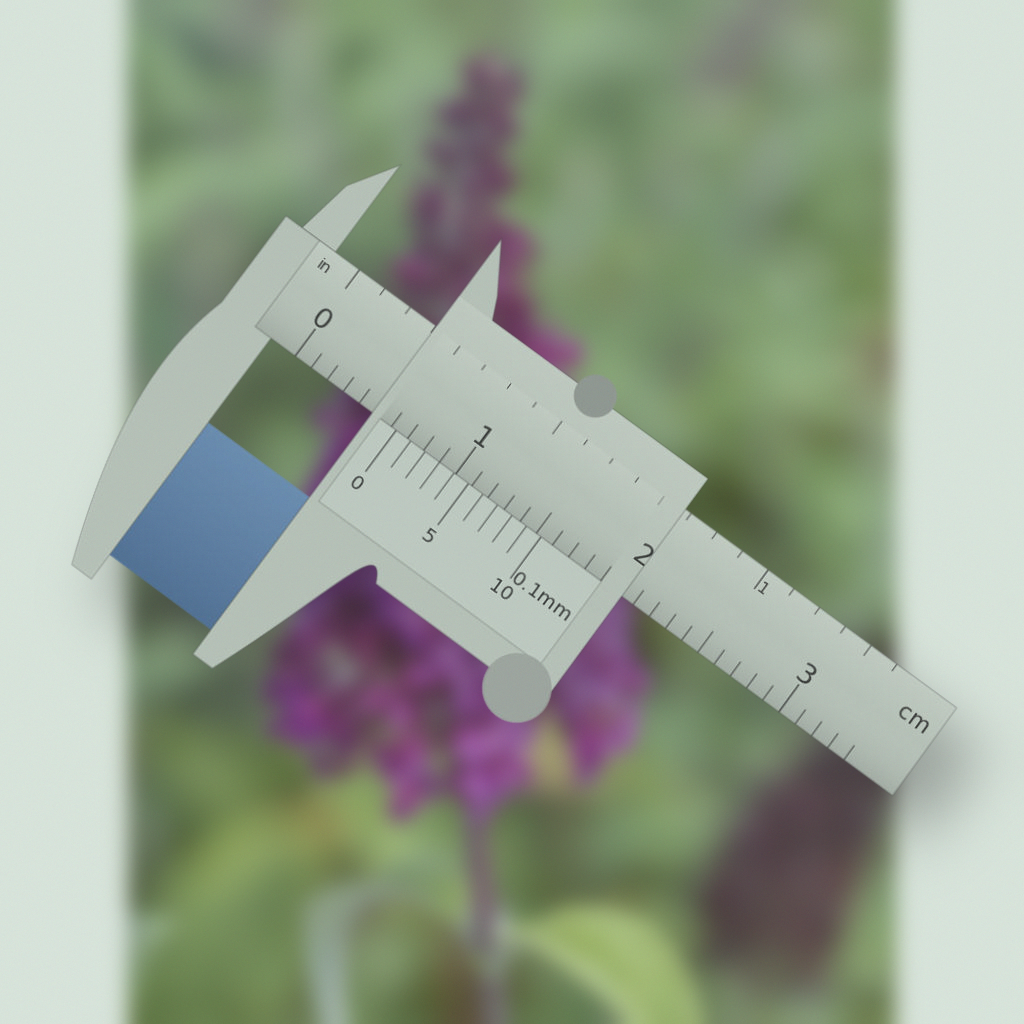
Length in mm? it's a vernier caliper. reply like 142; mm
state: 6.3; mm
